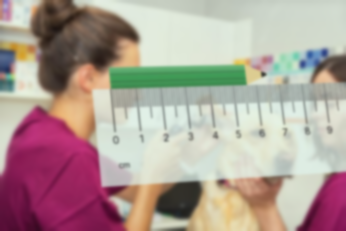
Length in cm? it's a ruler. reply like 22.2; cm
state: 6.5; cm
